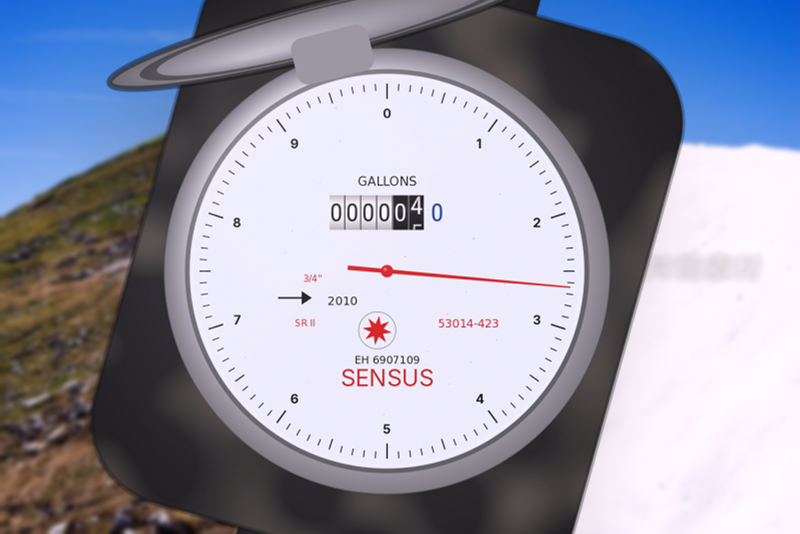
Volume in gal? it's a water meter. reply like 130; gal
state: 42.6; gal
